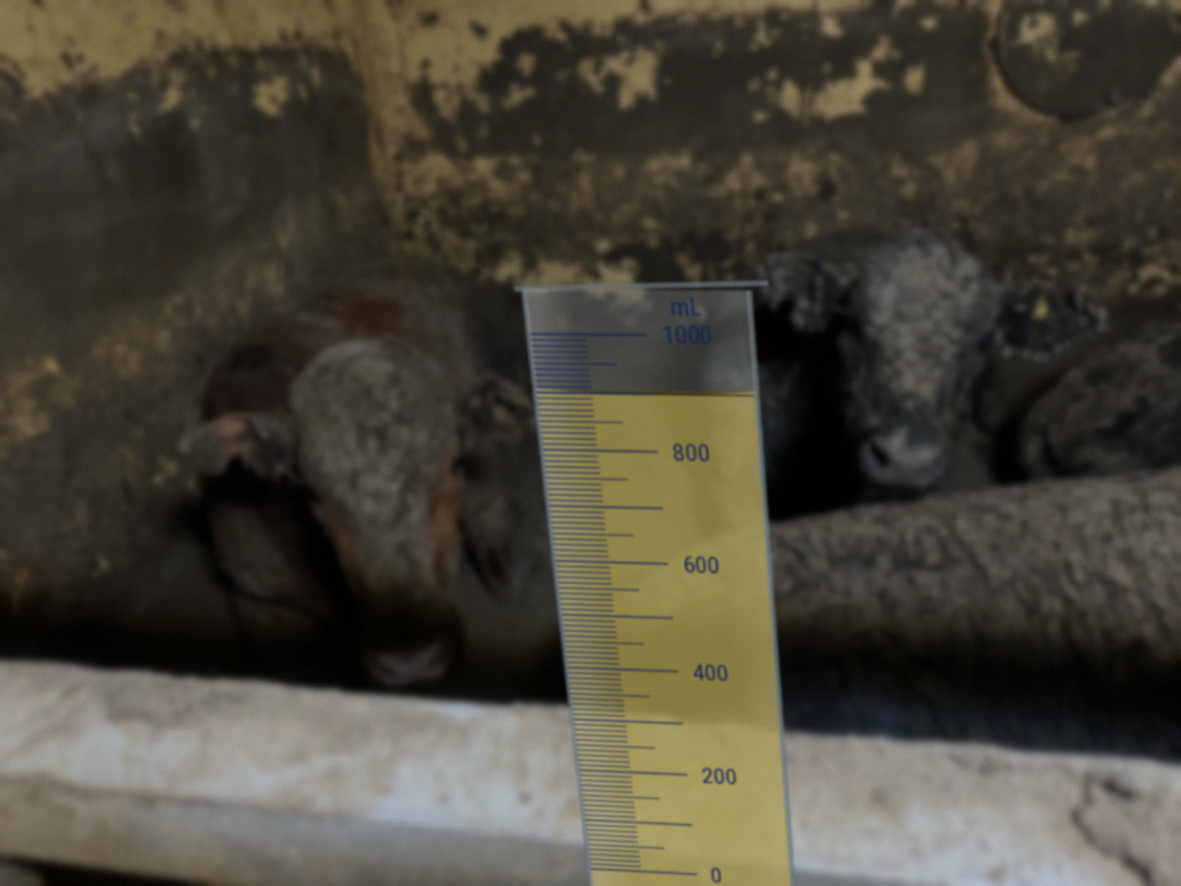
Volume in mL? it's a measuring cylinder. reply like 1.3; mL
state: 900; mL
